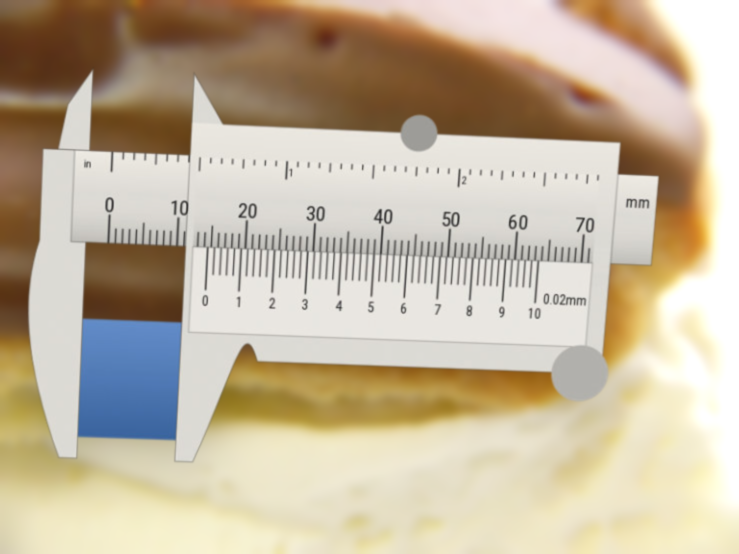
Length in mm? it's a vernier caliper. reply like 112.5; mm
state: 14.5; mm
